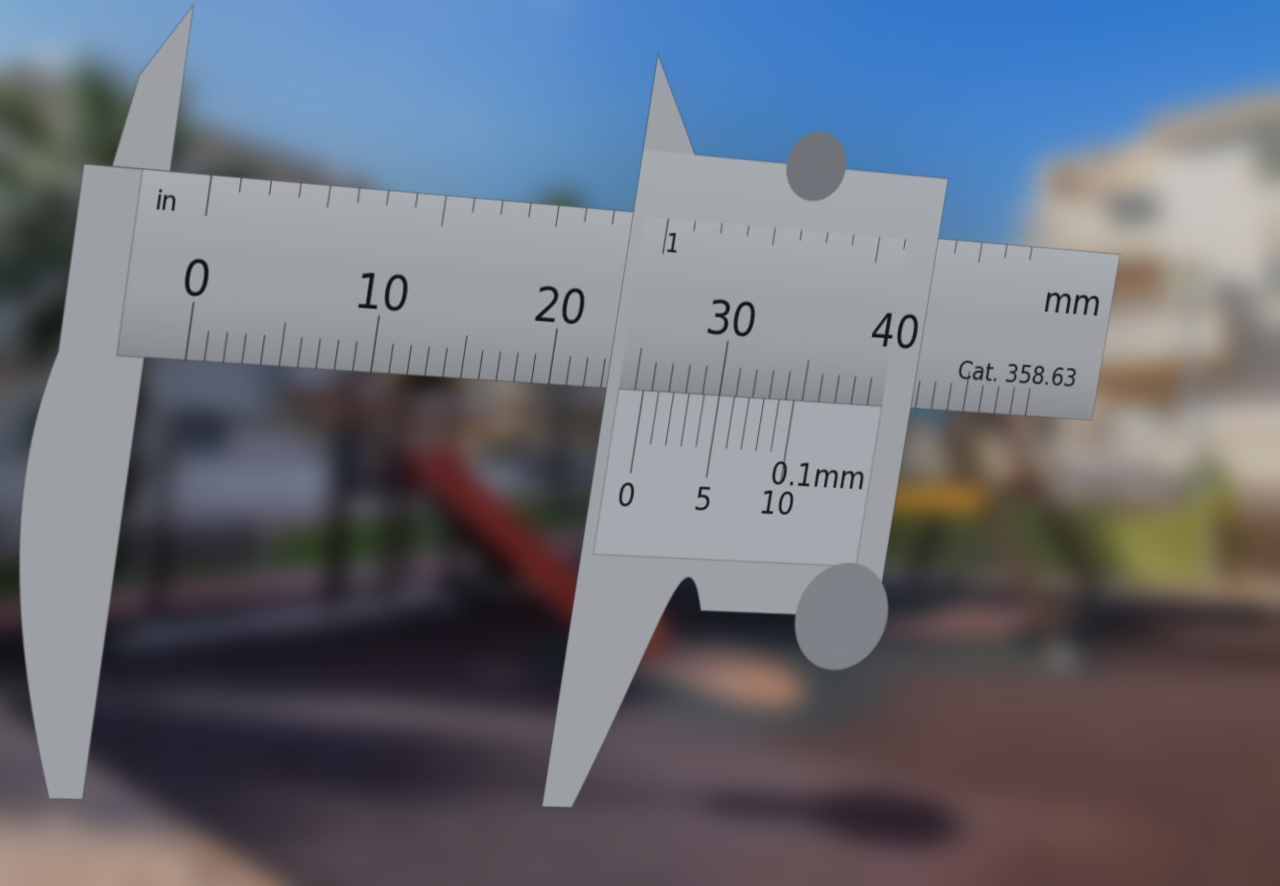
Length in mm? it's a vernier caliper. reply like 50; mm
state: 25.5; mm
